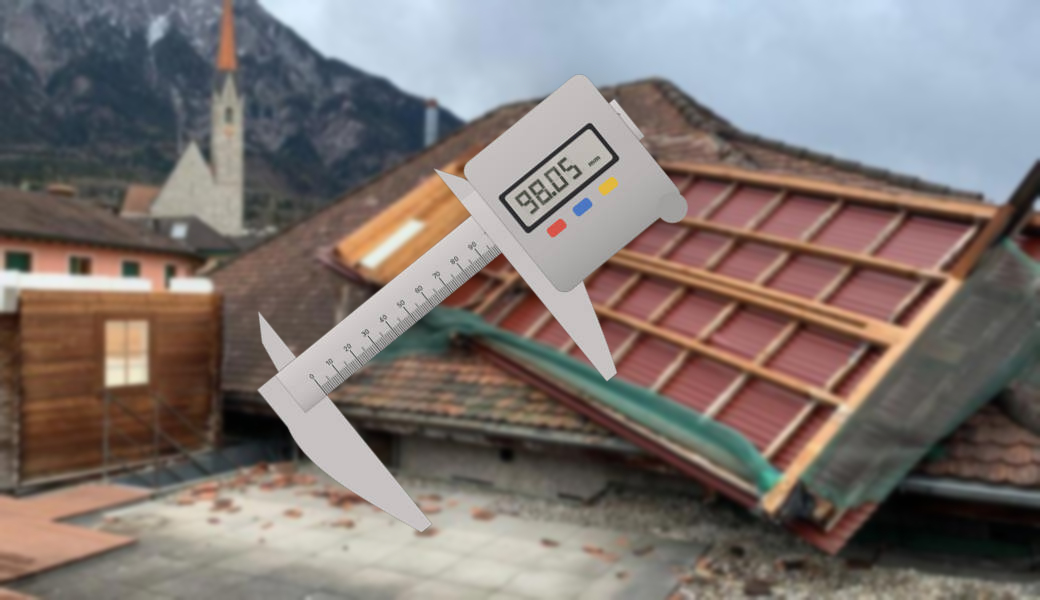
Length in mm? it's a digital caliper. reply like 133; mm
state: 98.05; mm
